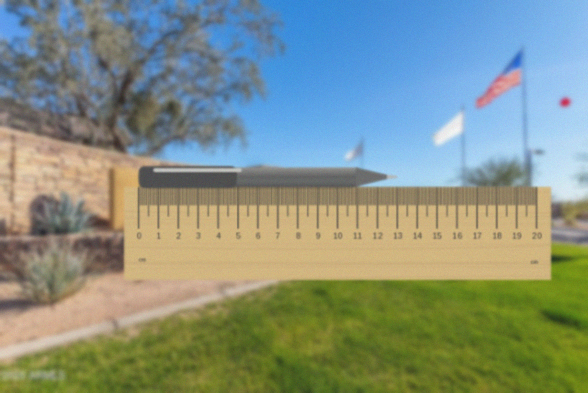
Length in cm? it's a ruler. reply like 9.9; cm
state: 13; cm
